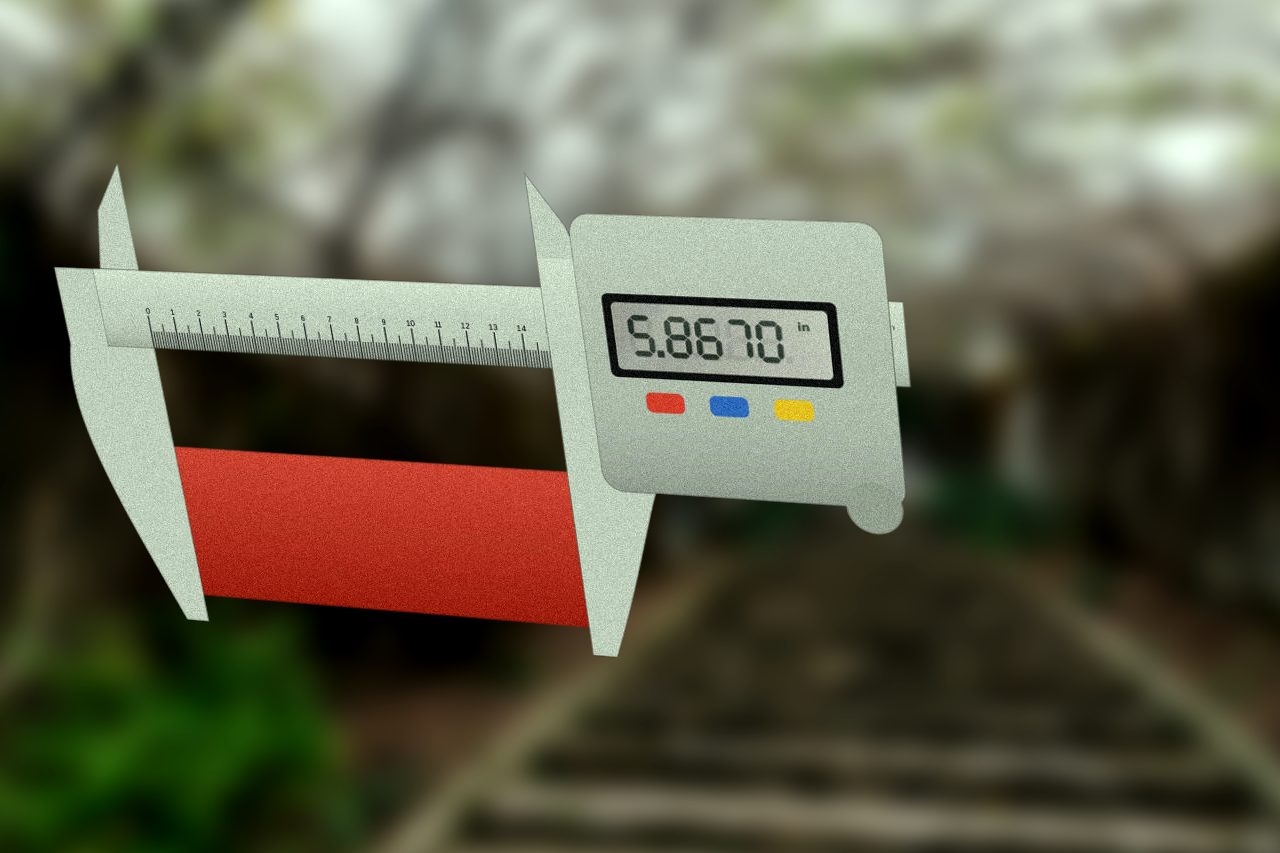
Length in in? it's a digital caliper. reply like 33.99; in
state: 5.8670; in
